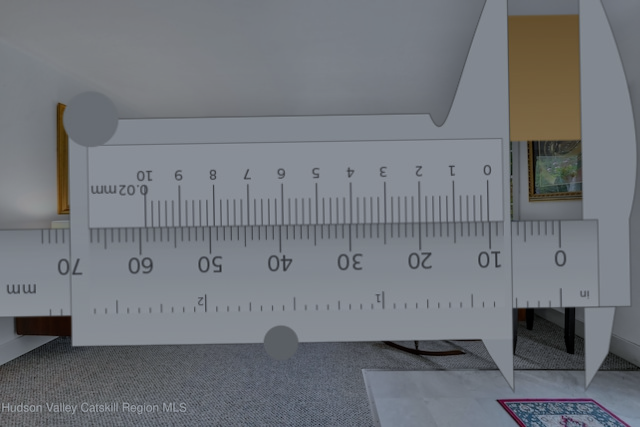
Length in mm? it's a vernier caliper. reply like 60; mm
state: 10.2; mm
